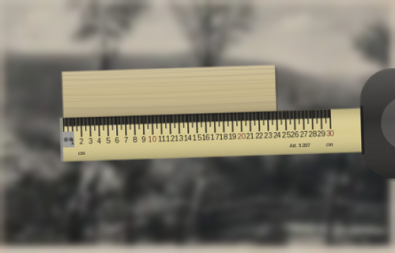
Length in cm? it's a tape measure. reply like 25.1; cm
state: 24; cm
